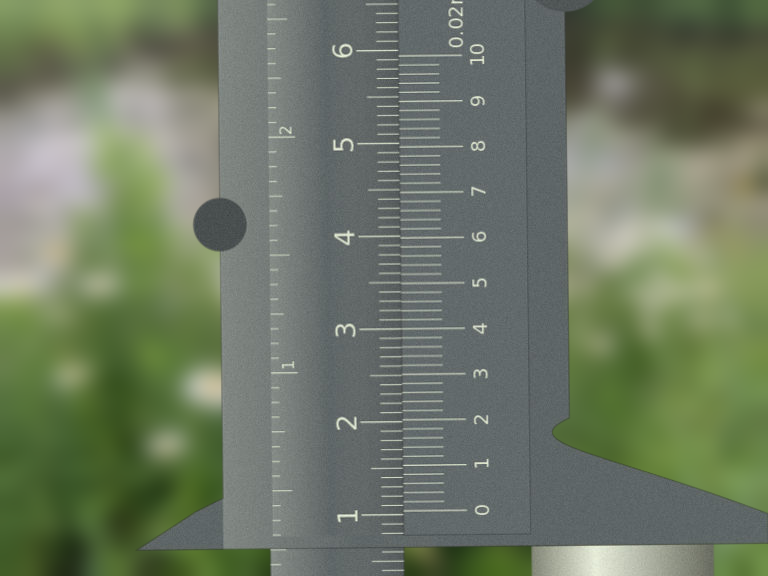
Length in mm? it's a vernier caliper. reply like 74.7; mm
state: 10.4; mm
